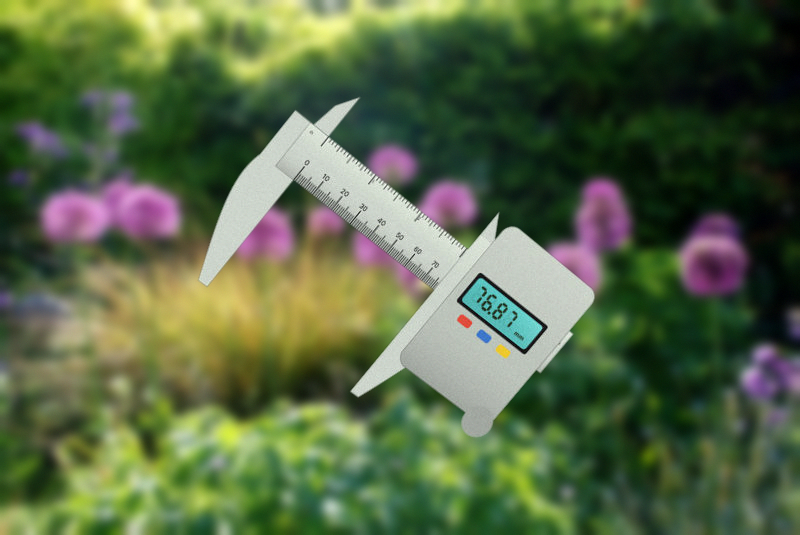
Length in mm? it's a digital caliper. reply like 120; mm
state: 76.87; mm
